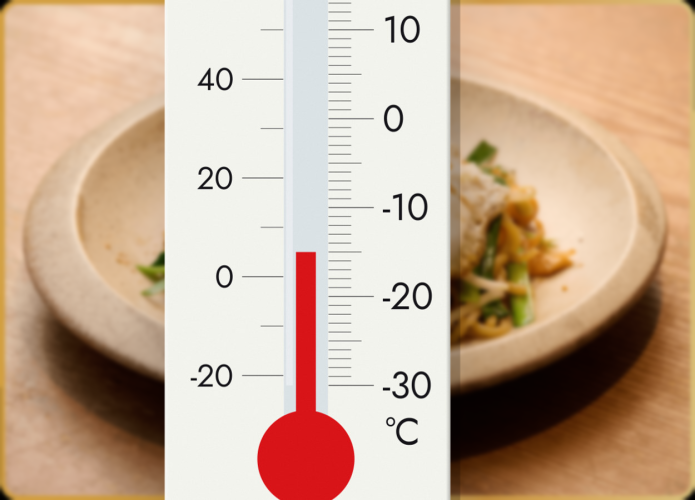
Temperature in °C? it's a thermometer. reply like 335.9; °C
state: -15; °C
